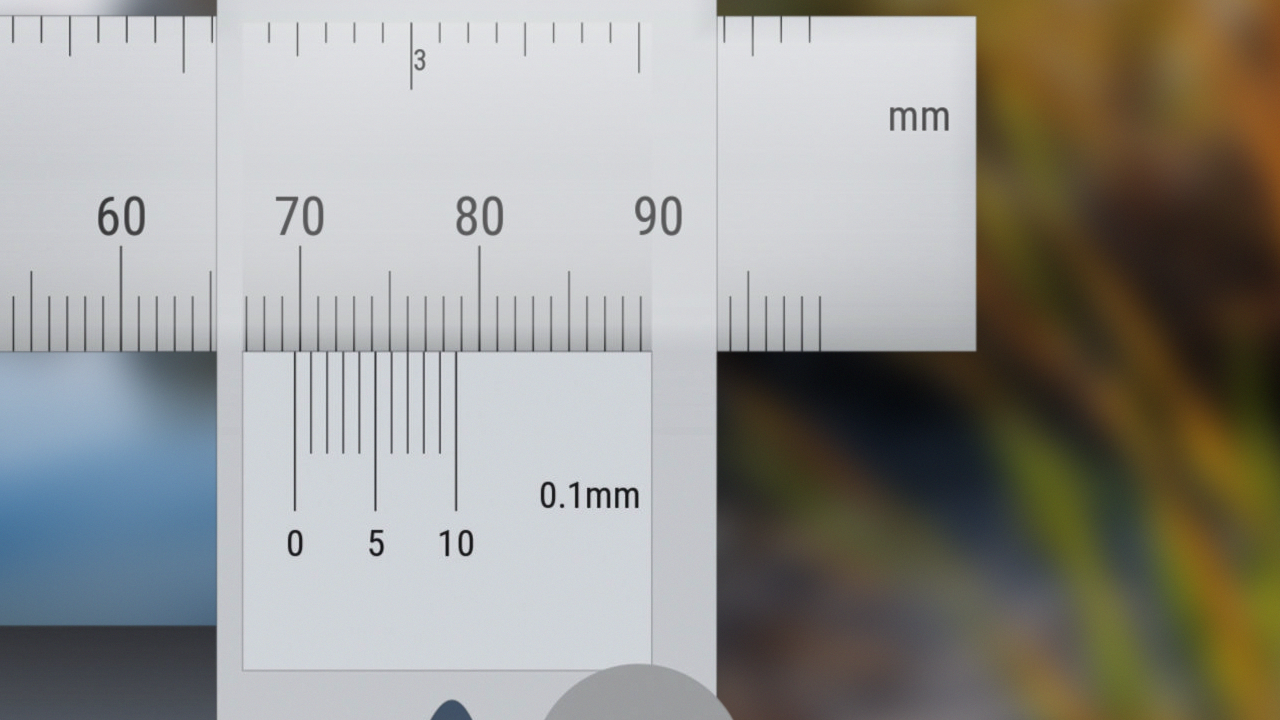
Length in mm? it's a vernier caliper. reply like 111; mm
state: 69.7; mm
